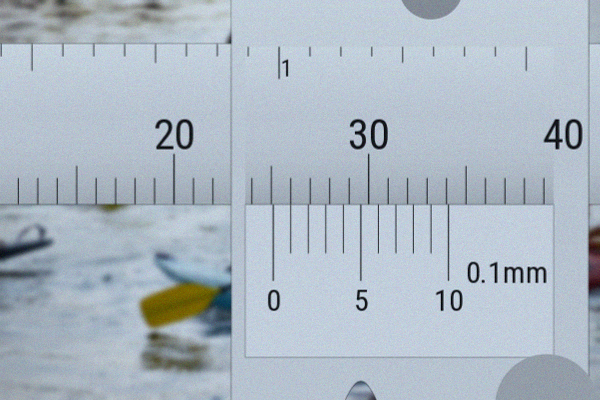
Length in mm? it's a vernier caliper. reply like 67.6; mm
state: 25.1; mm
